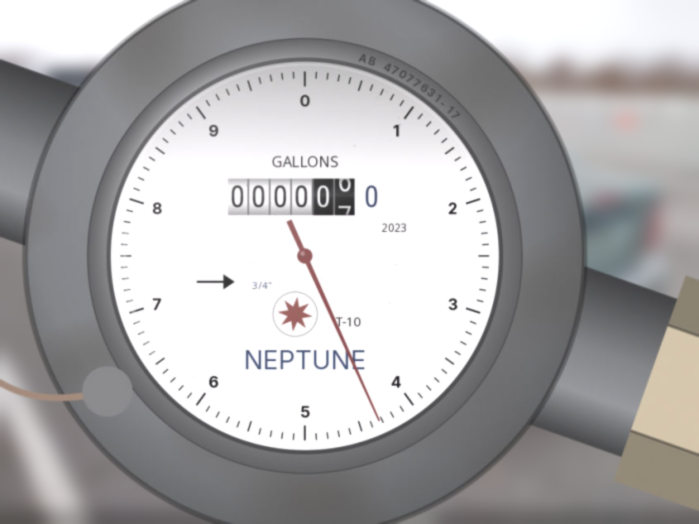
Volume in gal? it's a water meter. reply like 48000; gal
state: 64.3; gal
